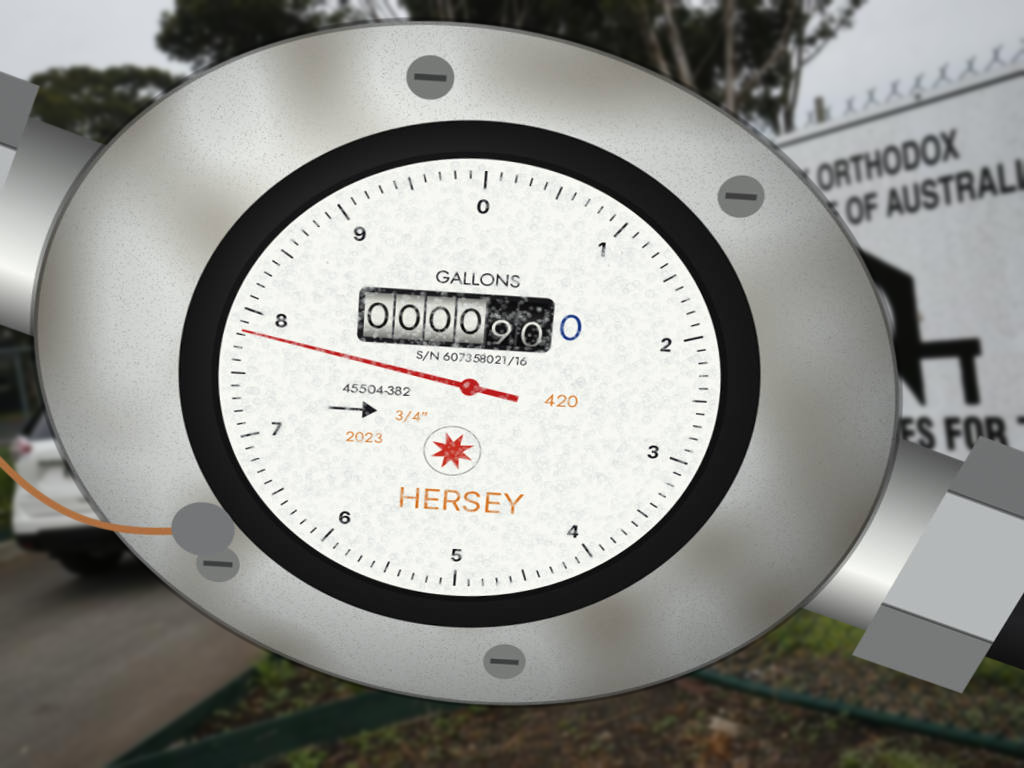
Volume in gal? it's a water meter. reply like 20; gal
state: 897.8; gal
